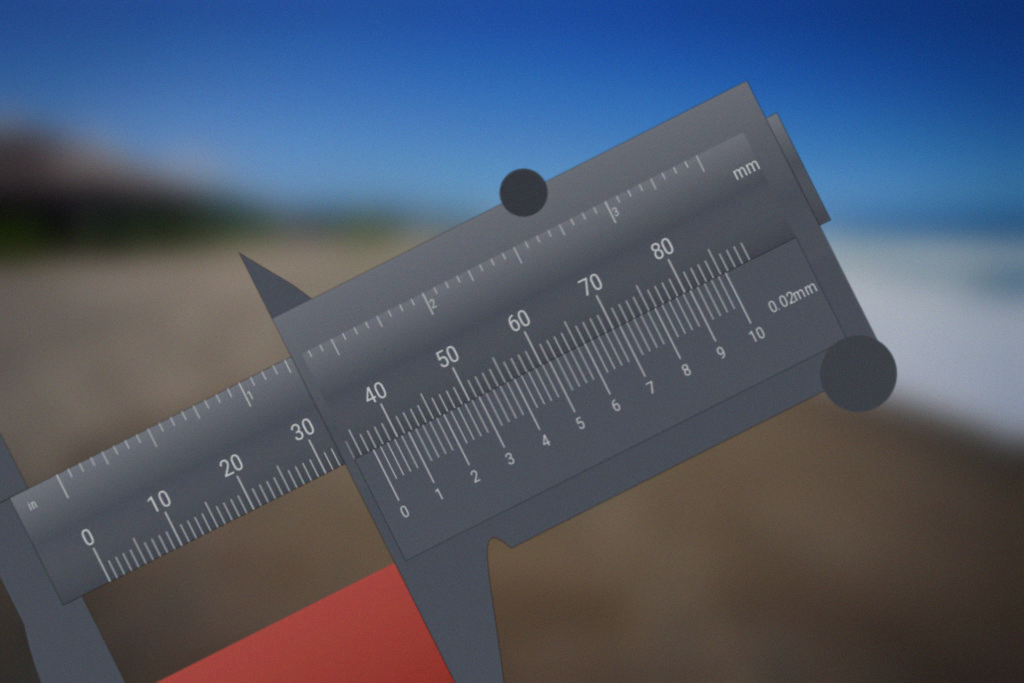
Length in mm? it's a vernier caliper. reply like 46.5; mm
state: 36.6; mm
